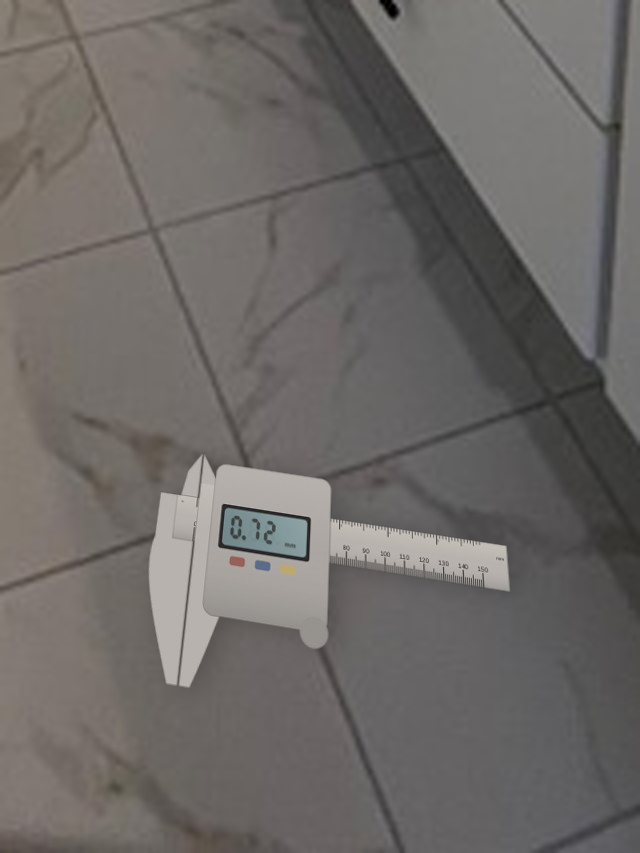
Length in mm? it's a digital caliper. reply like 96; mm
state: 0.72; mm
